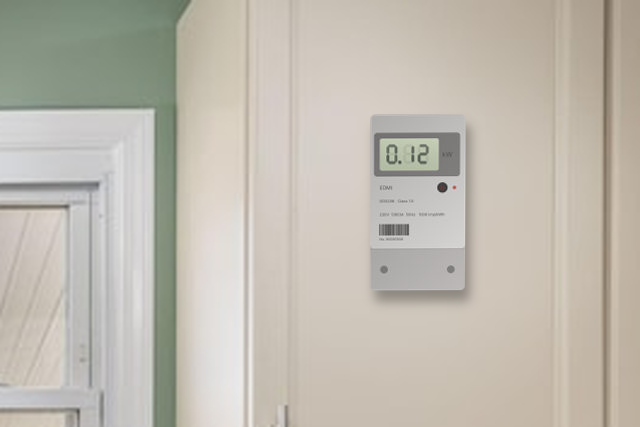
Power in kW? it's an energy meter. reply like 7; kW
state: 0.12; kW
